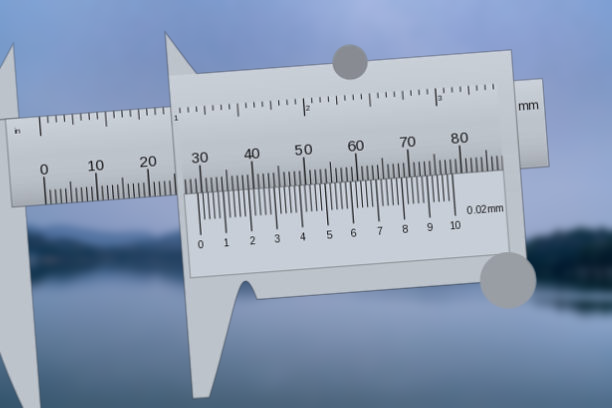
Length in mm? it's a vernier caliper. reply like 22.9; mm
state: 29.2; mm
